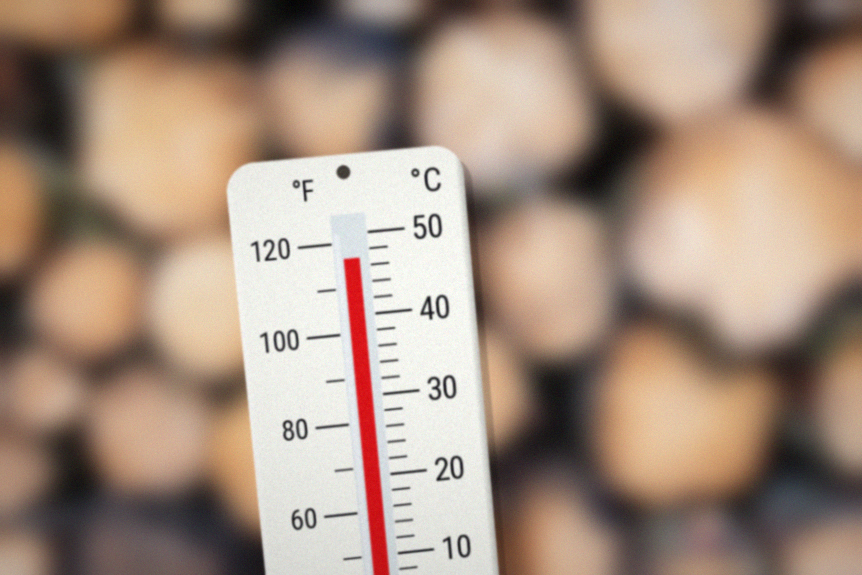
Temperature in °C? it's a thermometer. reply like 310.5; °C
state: 47; °C
